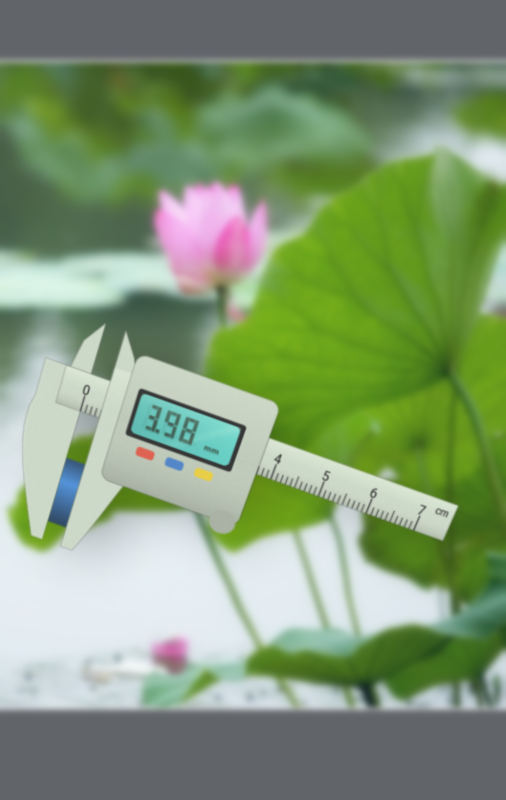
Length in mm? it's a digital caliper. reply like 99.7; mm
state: 3.98; mm
